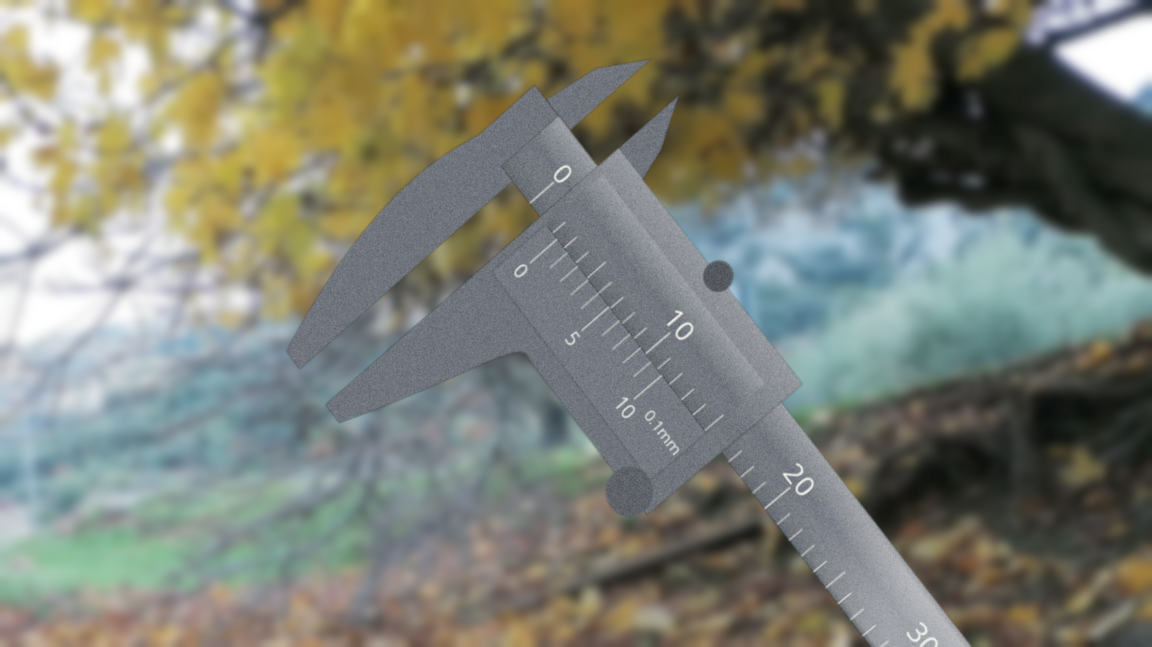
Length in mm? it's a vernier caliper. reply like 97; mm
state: 2.4; mm
